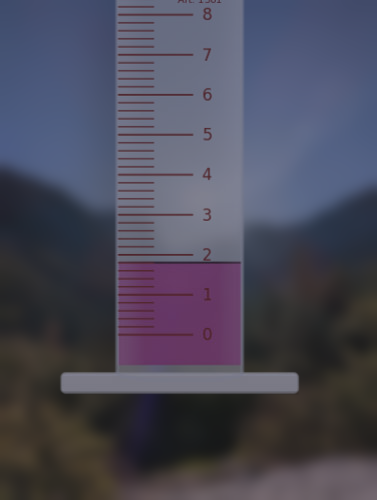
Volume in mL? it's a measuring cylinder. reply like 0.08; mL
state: 1.8; mL
